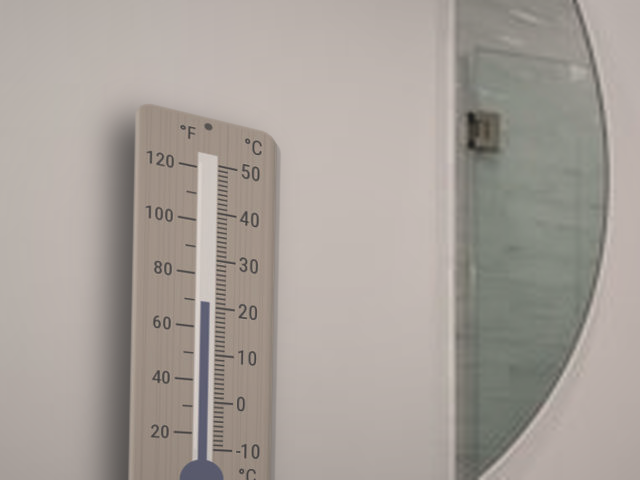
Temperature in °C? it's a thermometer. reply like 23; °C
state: 21; °C
